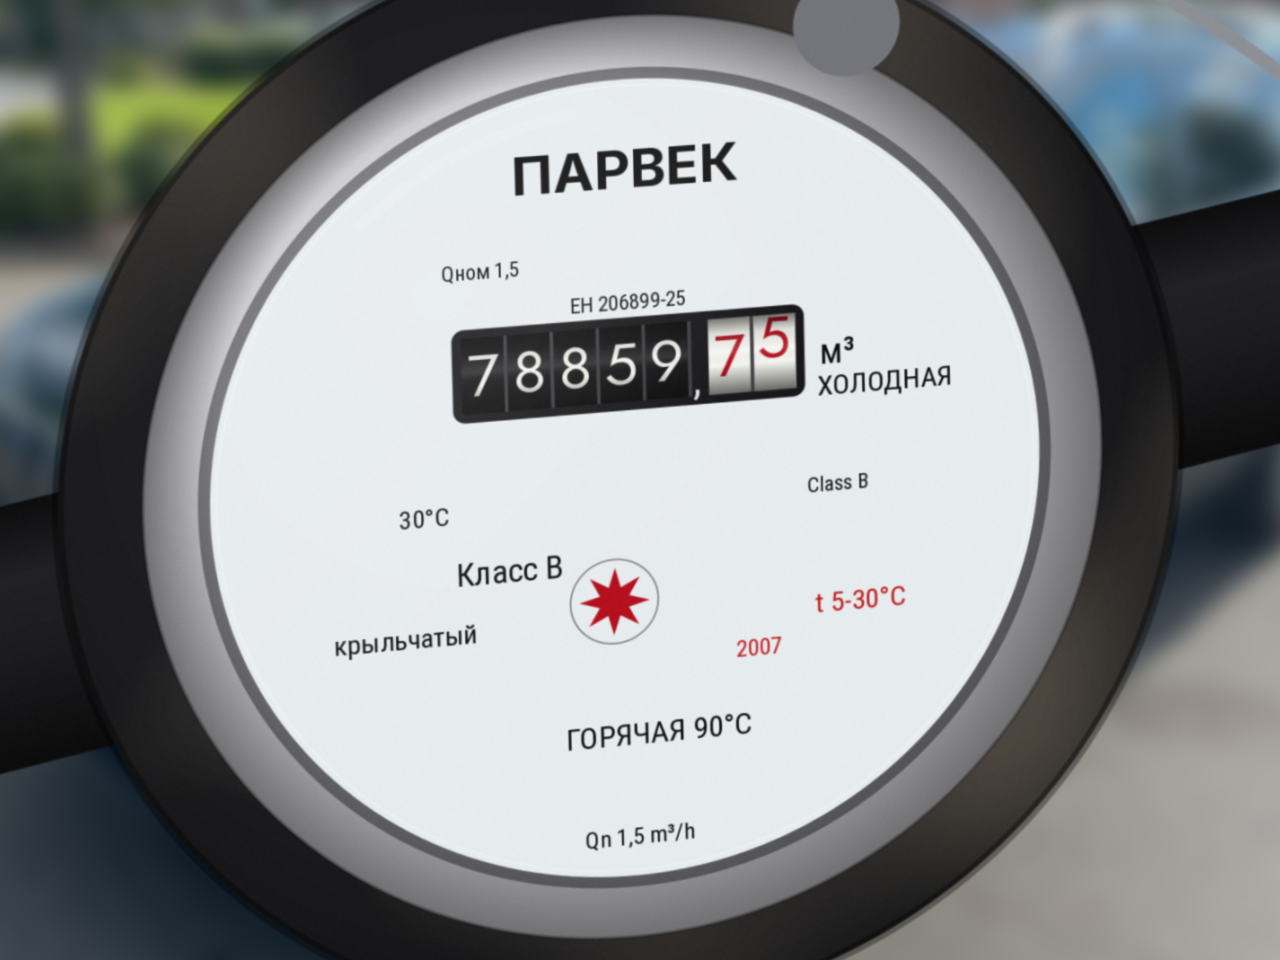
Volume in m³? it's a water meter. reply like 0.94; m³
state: 78859.75; m³
